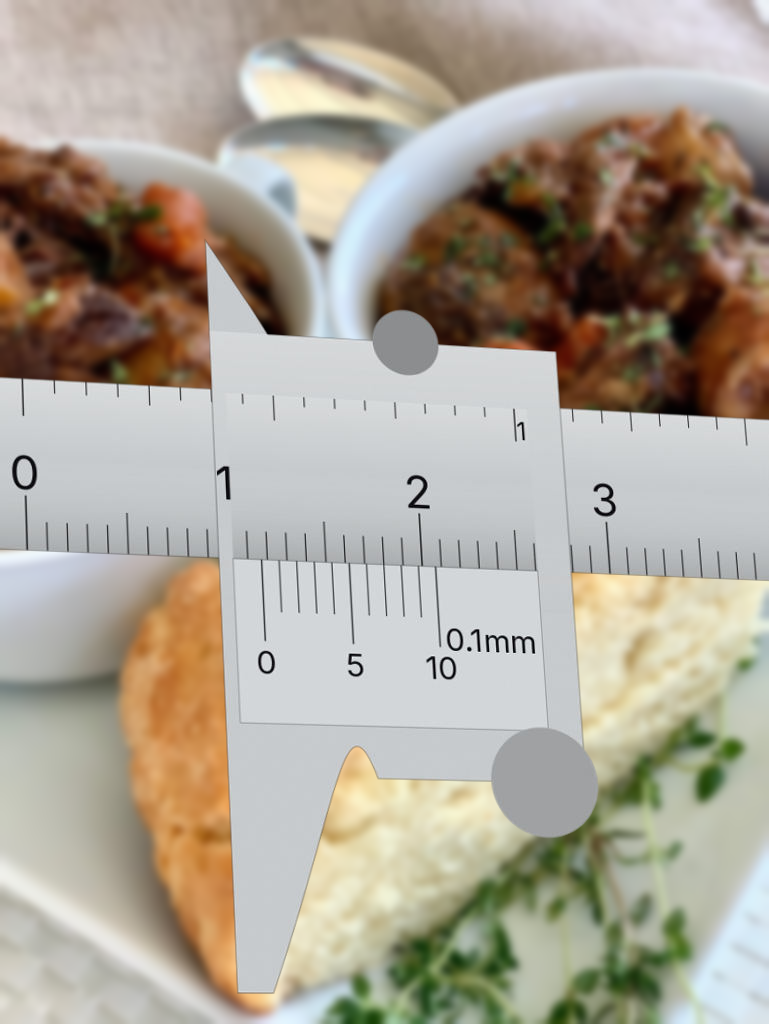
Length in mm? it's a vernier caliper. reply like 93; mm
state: 11.7; mm
